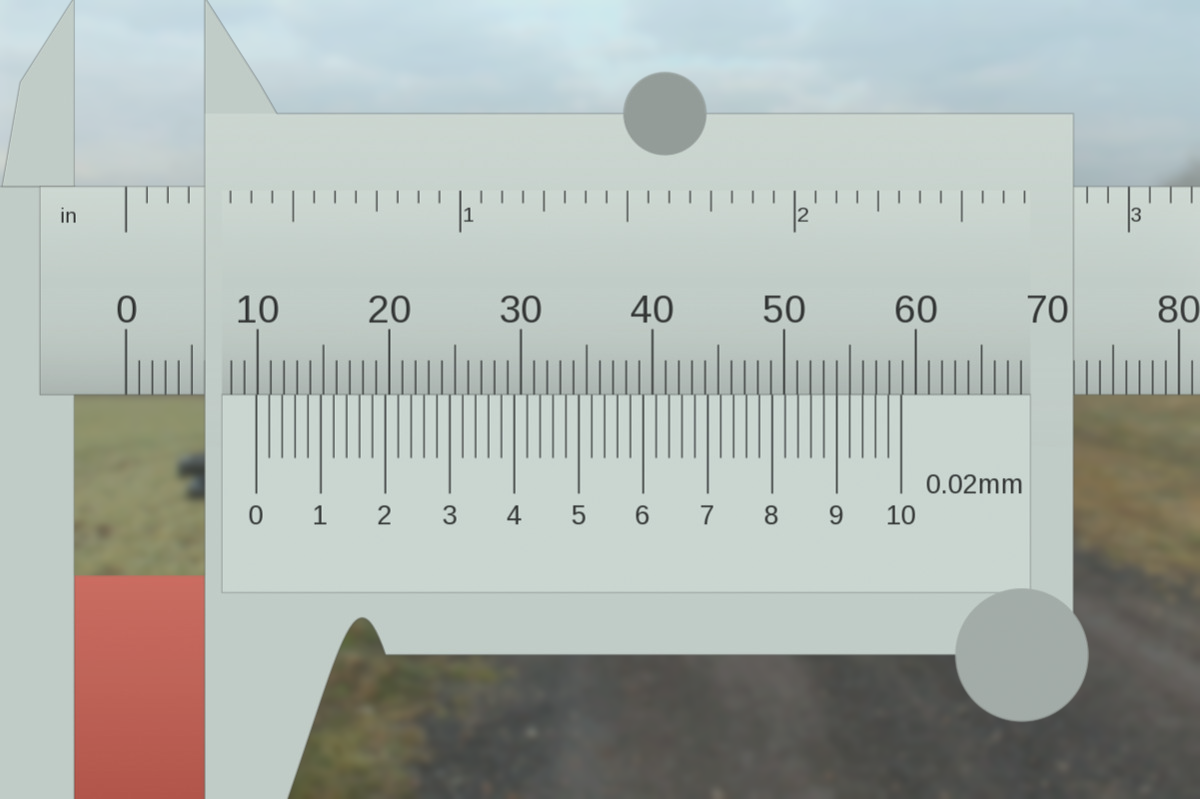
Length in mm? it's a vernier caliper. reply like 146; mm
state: 9.9; mm
